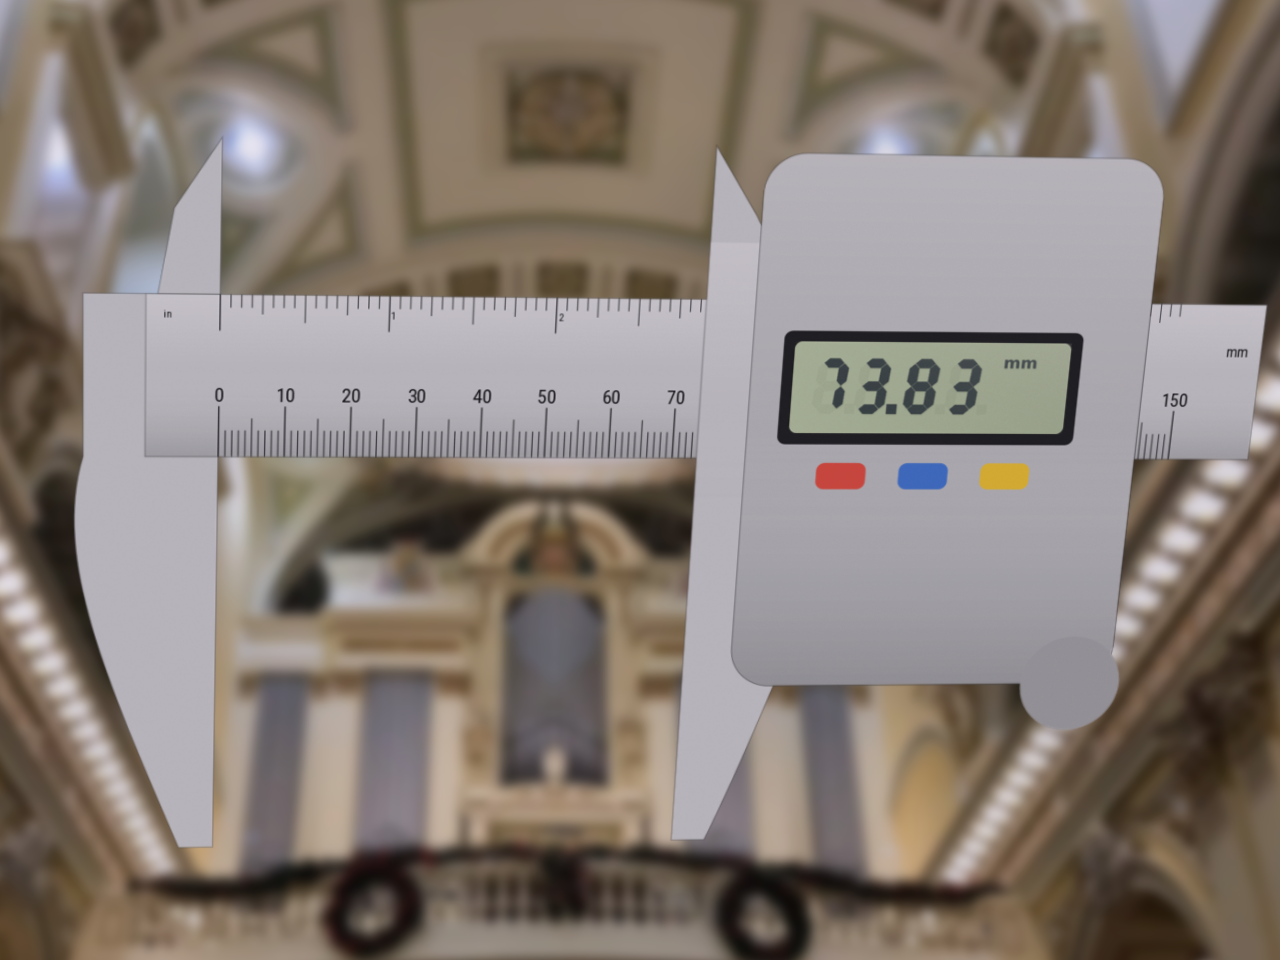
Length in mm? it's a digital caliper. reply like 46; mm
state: 73.83; mm
